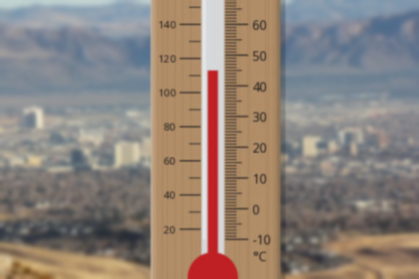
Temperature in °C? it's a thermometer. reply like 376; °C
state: 45; °C
